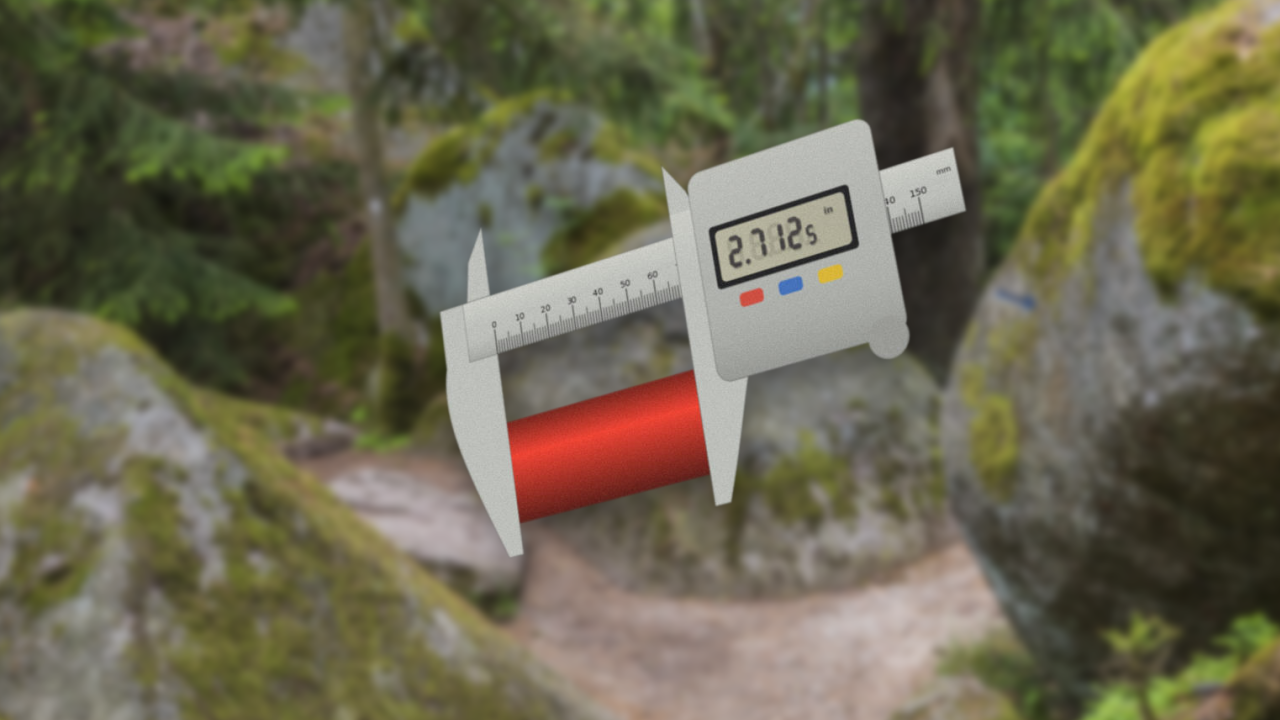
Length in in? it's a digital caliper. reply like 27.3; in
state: 2.7125; in
